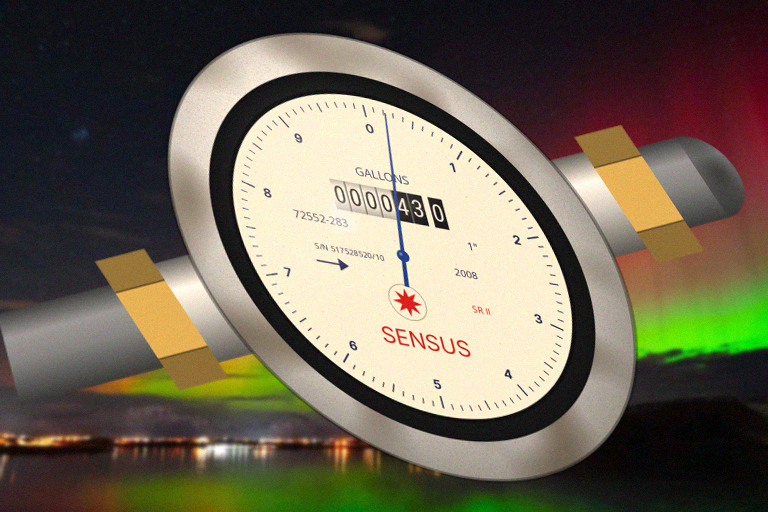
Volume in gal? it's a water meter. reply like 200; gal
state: 430.2; gal
